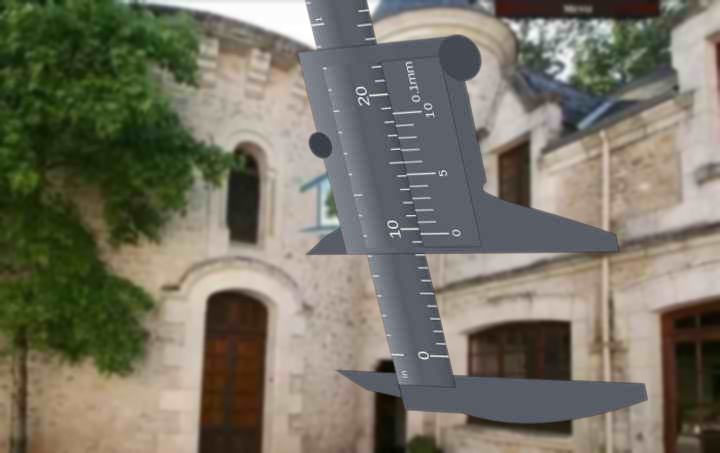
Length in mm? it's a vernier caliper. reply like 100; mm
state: 9.6; mm
